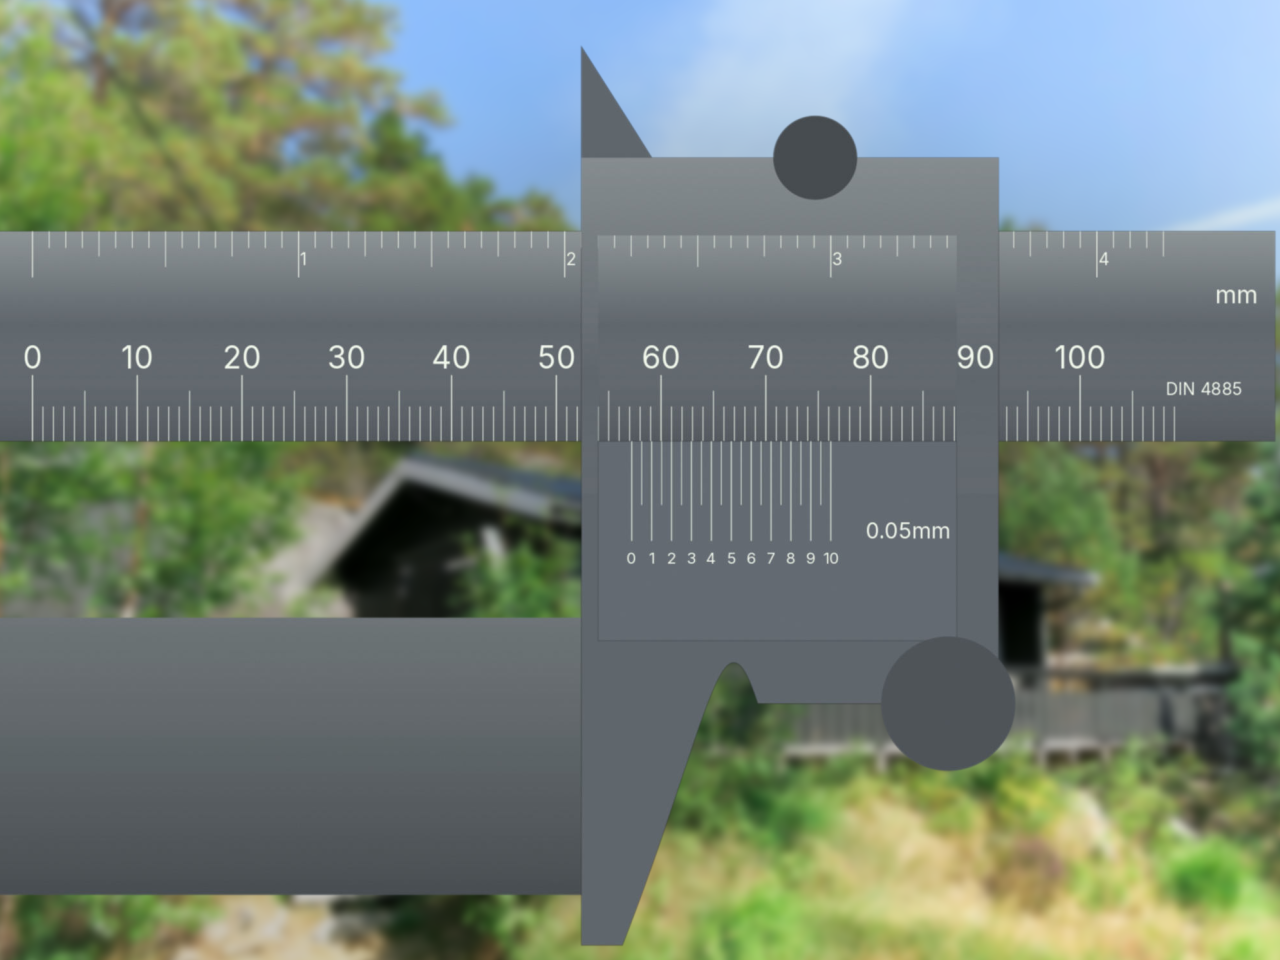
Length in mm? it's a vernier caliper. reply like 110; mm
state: 57.2; mm
